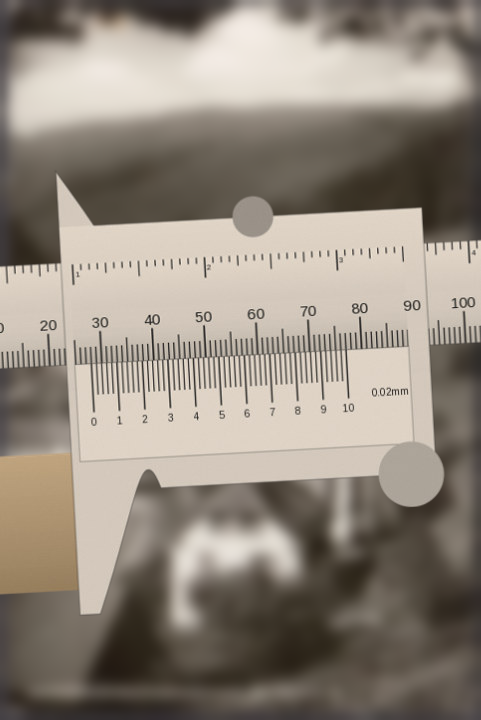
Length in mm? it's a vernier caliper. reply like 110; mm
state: 28.0; mm
